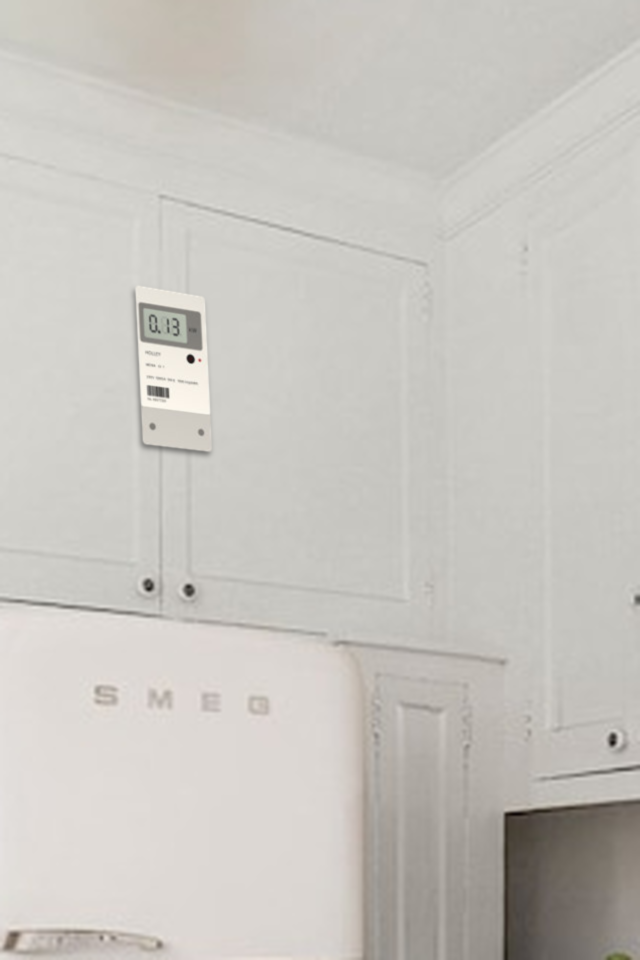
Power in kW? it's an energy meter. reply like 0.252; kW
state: 0.13; kW
